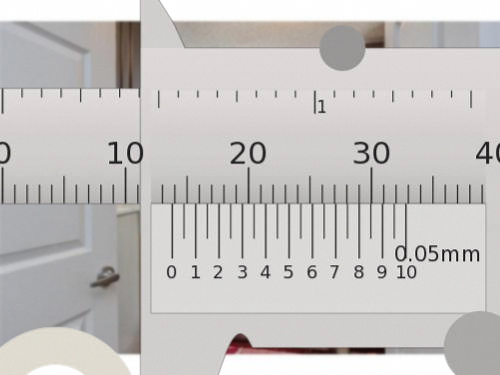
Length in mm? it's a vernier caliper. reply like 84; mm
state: 13.8; mm
